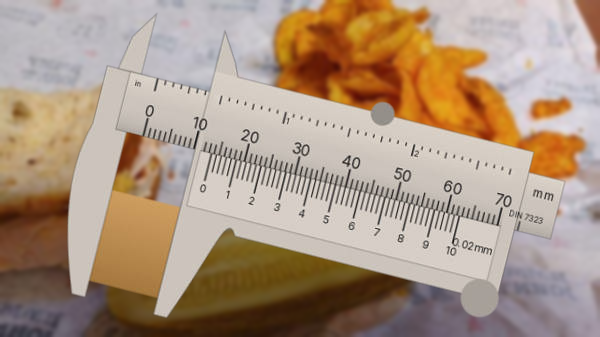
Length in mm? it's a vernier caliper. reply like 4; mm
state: 13.5; mm
